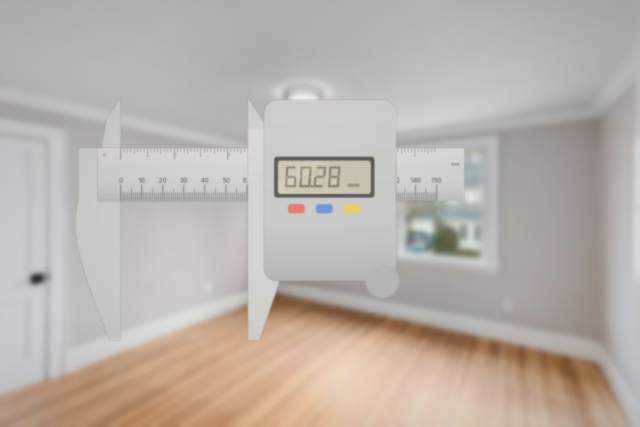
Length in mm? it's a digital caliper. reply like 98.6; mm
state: 60.28; mm
